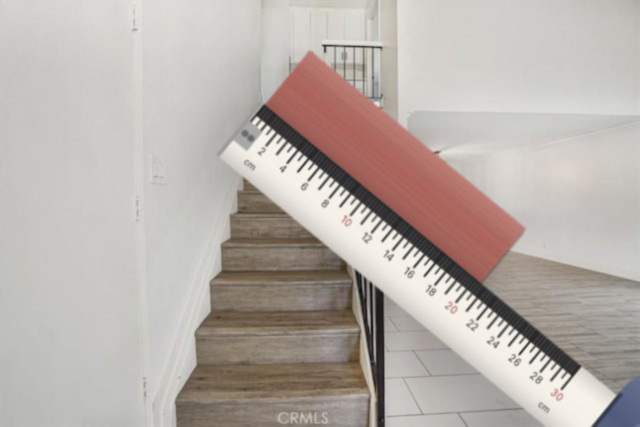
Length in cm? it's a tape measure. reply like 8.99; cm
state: 20.5; cm
